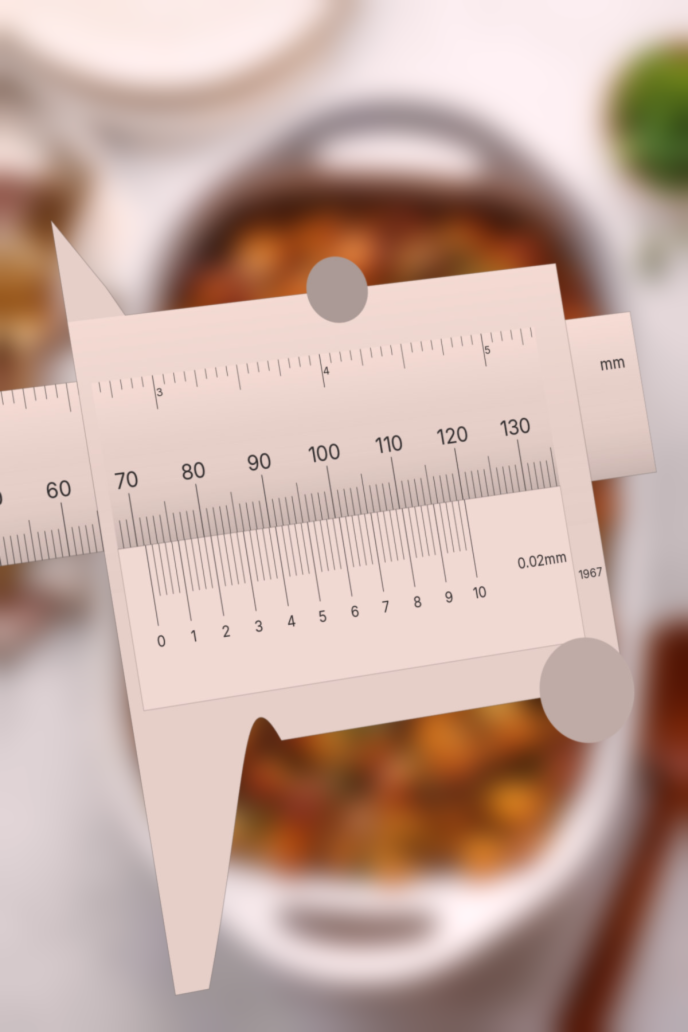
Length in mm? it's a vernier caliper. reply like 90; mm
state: 71.2; mm
